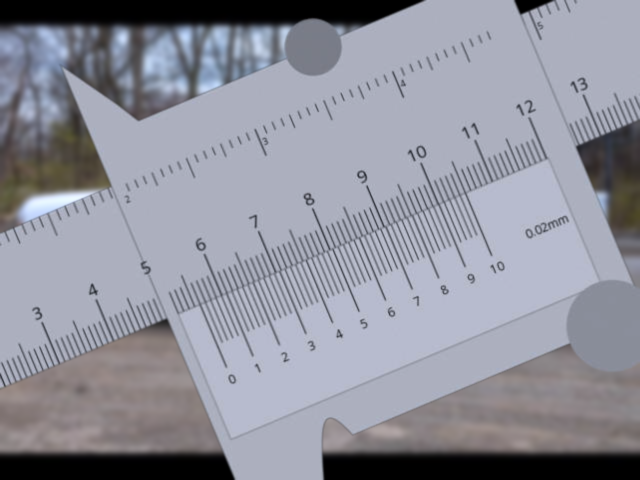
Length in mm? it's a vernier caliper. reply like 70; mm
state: 56.0; mm
